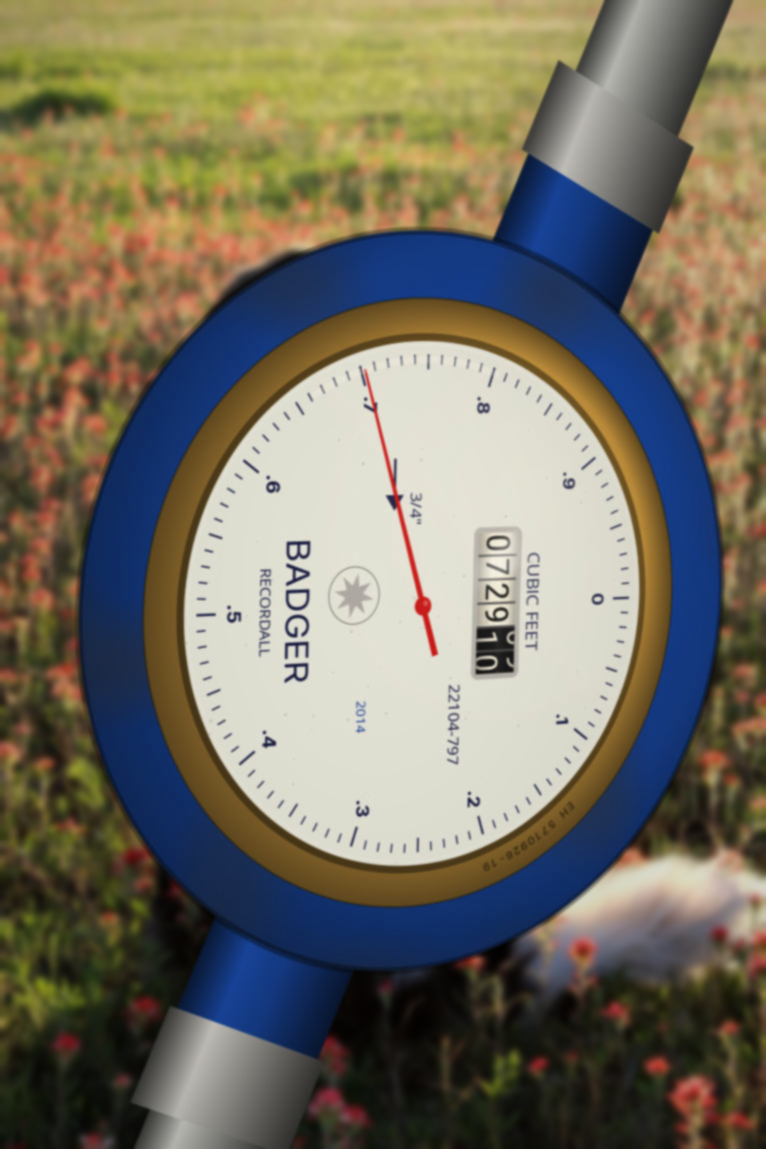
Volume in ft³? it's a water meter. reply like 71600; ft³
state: 72909.70; ft³
